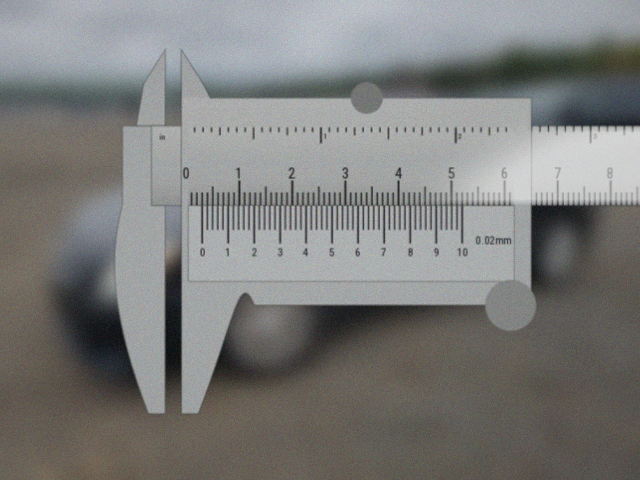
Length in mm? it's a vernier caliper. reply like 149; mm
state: 3.0; mm
